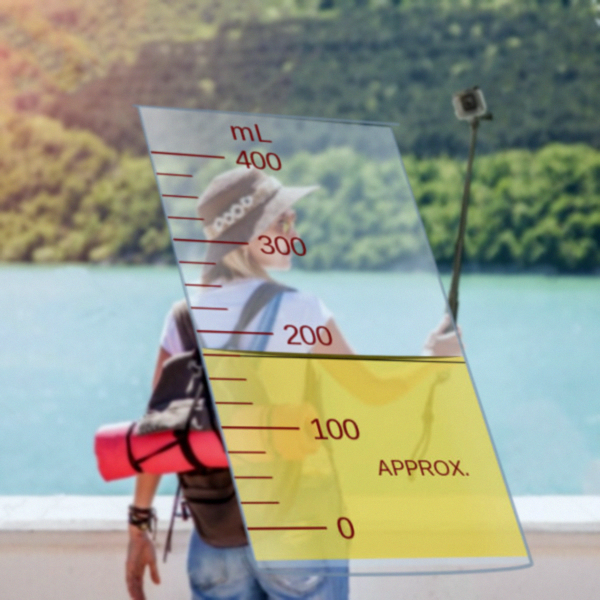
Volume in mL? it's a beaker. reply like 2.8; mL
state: 175; mL
